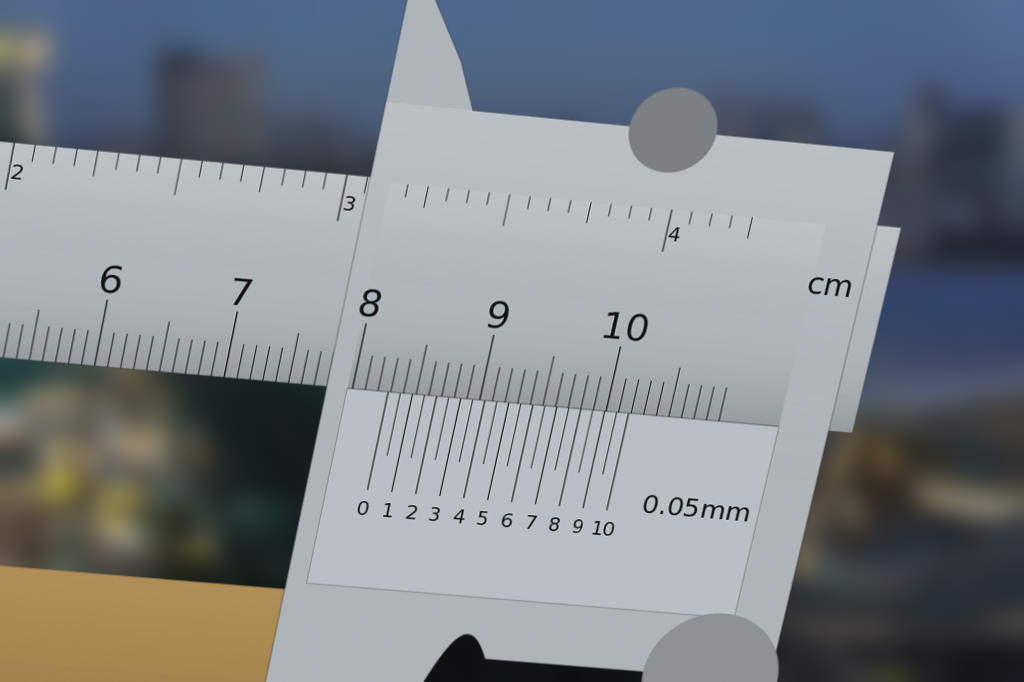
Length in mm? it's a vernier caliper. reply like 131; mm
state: 82.8; mm
